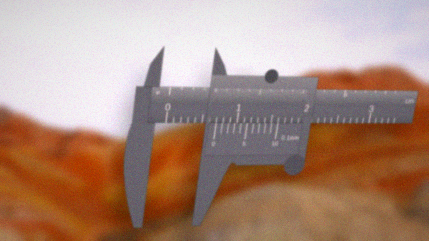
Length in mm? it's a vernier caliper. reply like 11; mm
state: 7.0; mm
